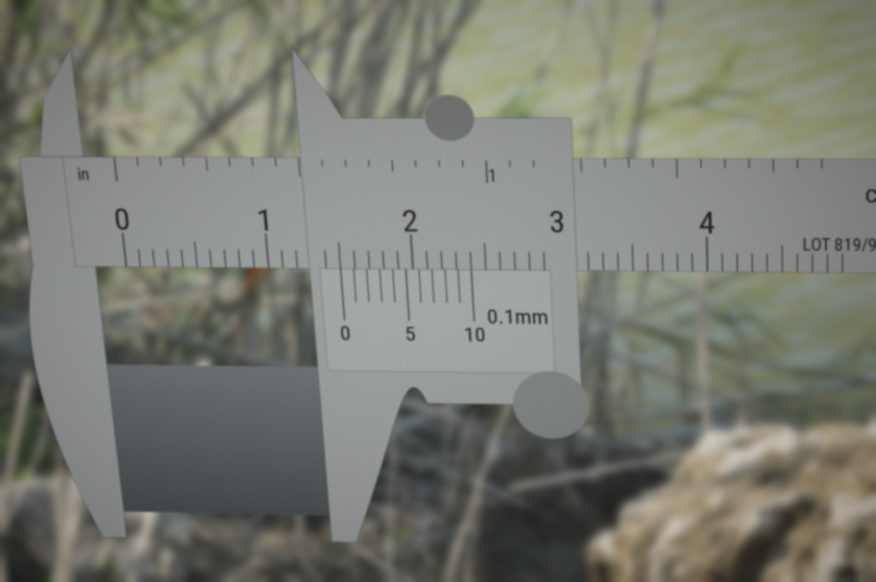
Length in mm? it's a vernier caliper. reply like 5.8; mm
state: 15.0; mm
